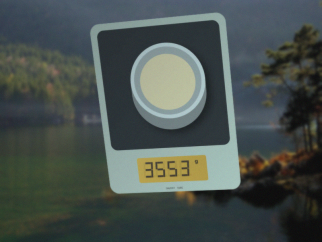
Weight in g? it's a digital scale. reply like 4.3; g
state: 3553; g
